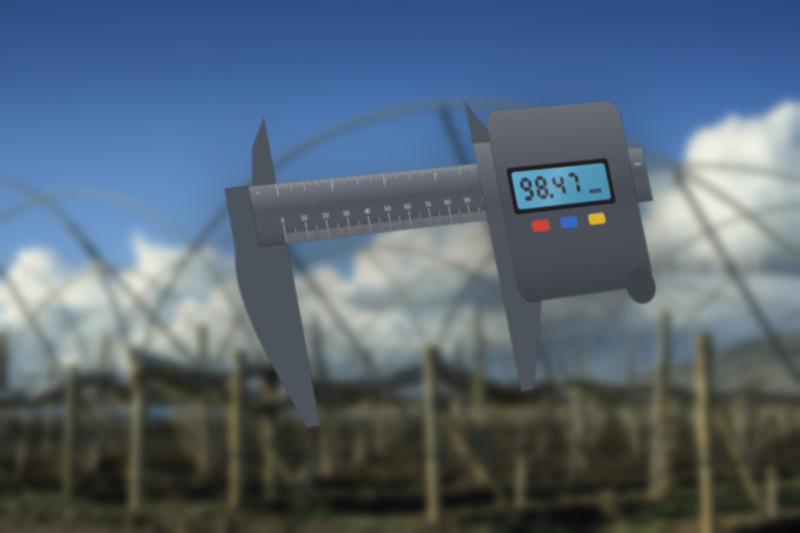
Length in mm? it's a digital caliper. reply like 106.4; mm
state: 98.47; mm
